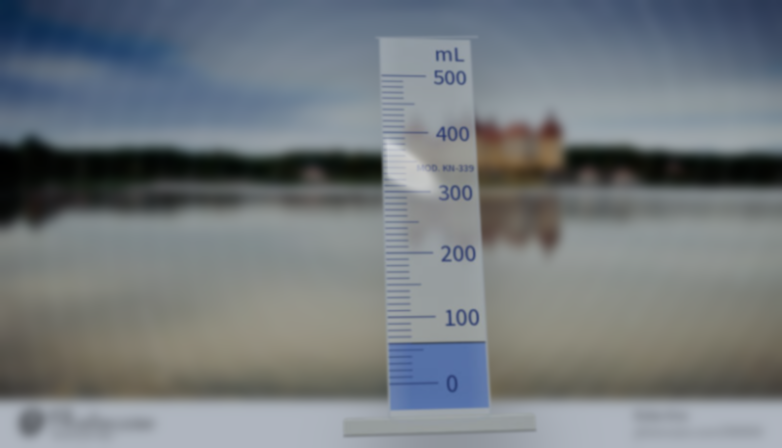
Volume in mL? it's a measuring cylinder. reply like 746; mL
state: 60; mL
